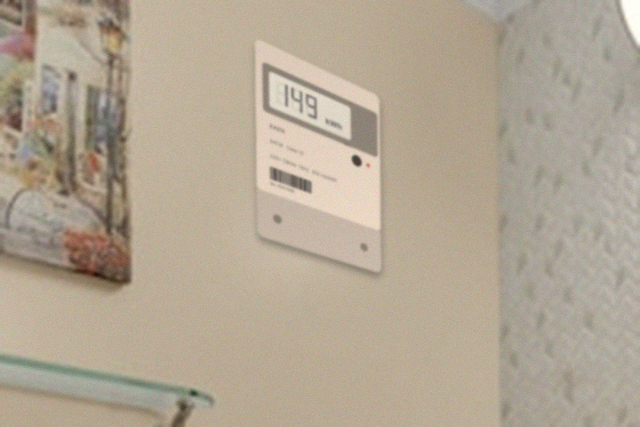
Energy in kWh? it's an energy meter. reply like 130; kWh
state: 149; kWh
